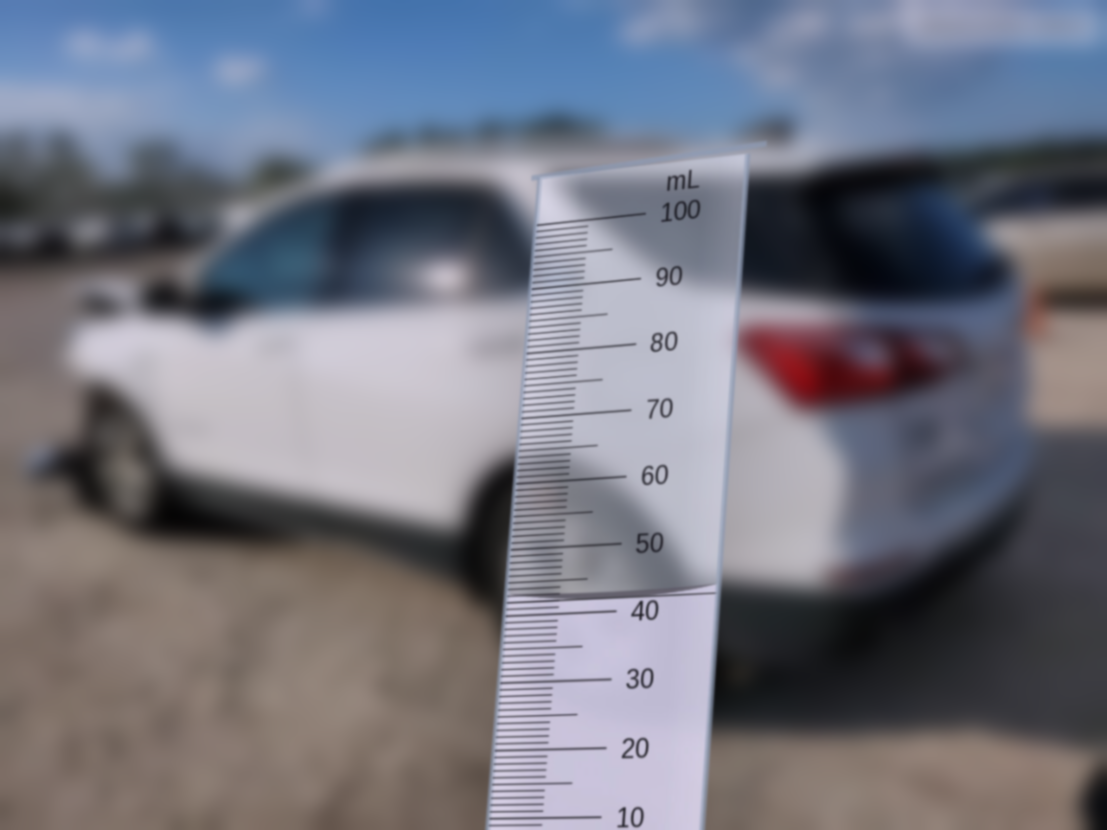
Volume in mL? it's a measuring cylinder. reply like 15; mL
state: 42; mL
